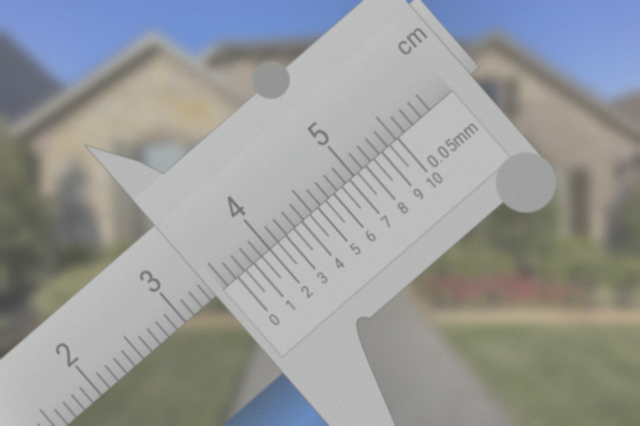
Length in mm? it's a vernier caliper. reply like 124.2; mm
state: 36.2; mm
